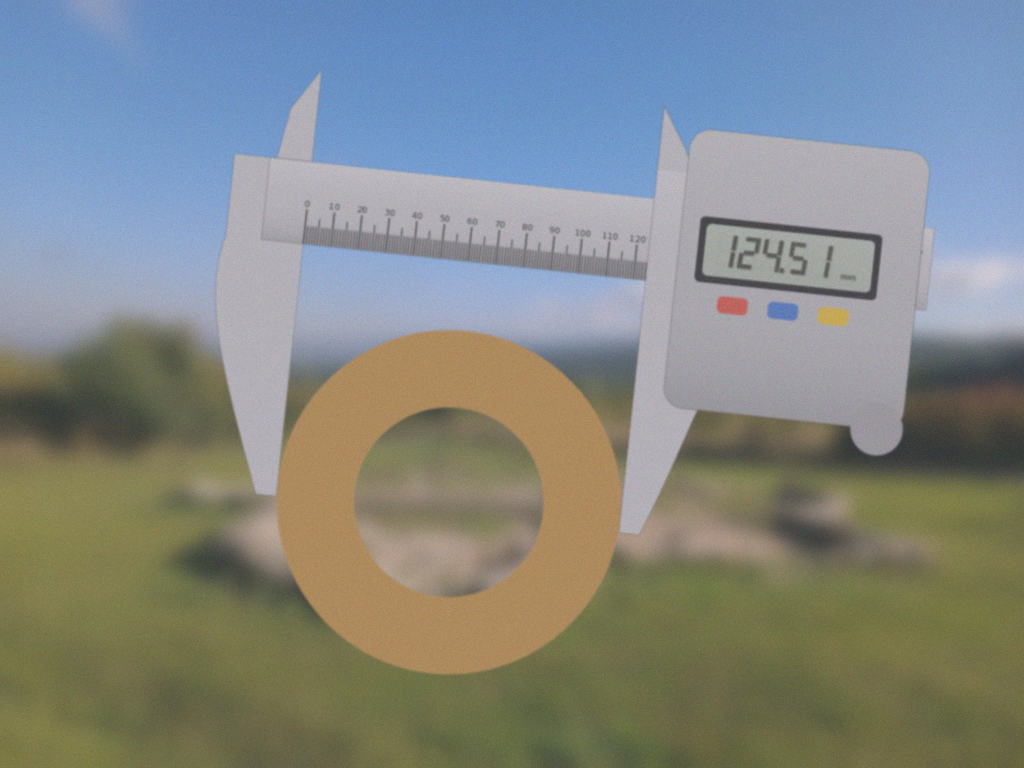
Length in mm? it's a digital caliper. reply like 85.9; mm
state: 124.51; mm
